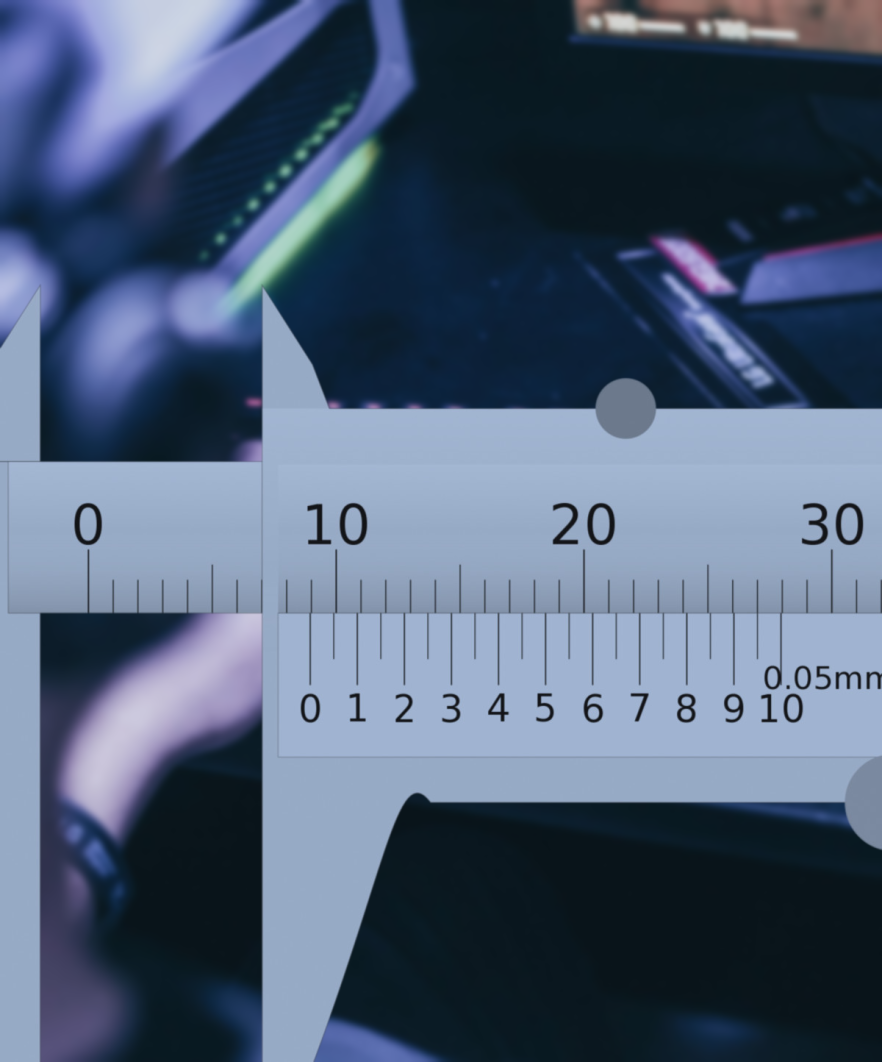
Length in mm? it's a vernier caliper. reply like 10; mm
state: 8.95; mm
